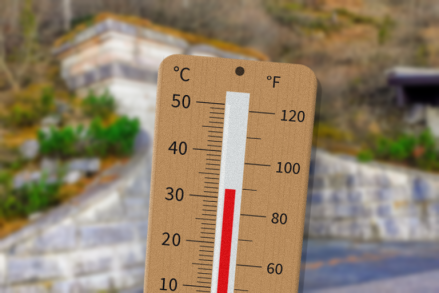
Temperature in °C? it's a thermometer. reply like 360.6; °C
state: 32; °C
